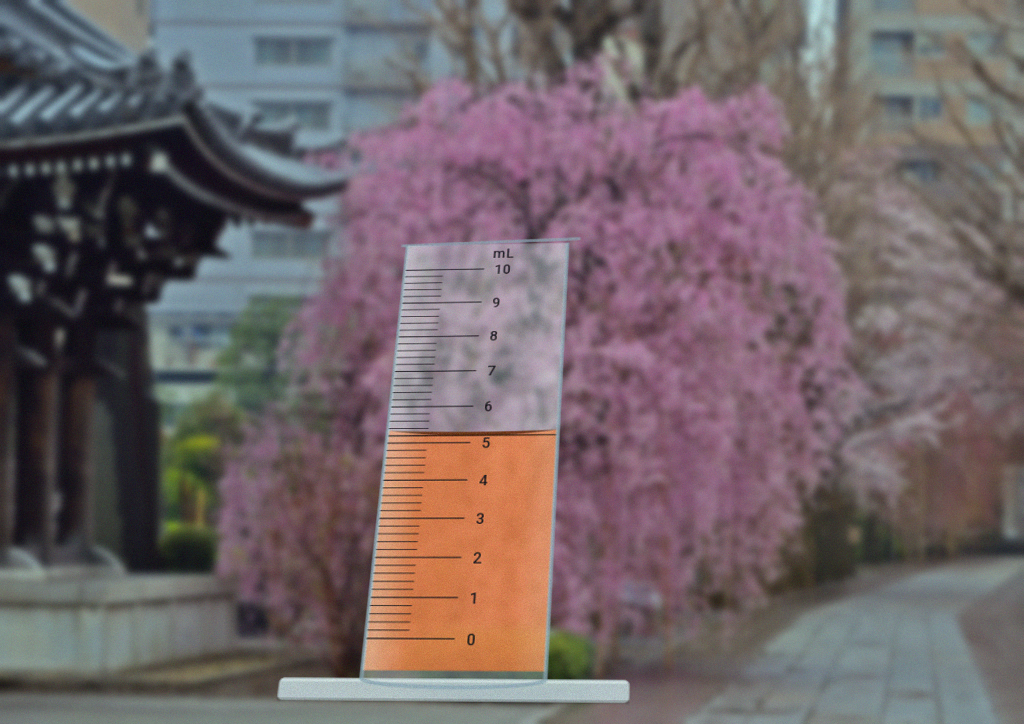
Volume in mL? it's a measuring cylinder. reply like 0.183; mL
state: 5.2; mL
